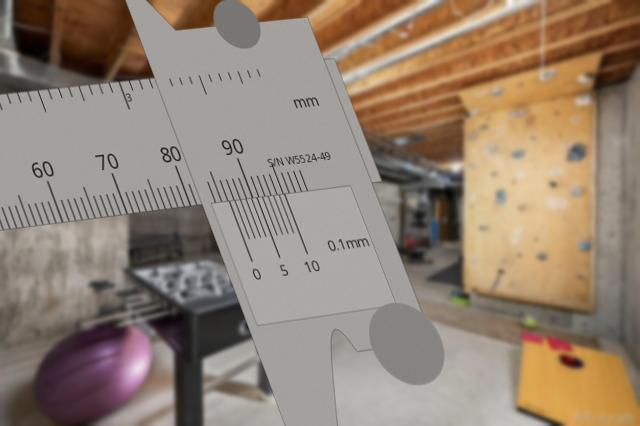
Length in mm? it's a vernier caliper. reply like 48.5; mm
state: 86.2; mm
